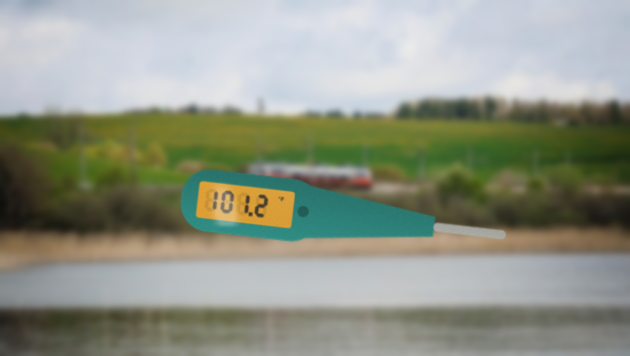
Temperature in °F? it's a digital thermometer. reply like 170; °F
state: 101.2; °F
